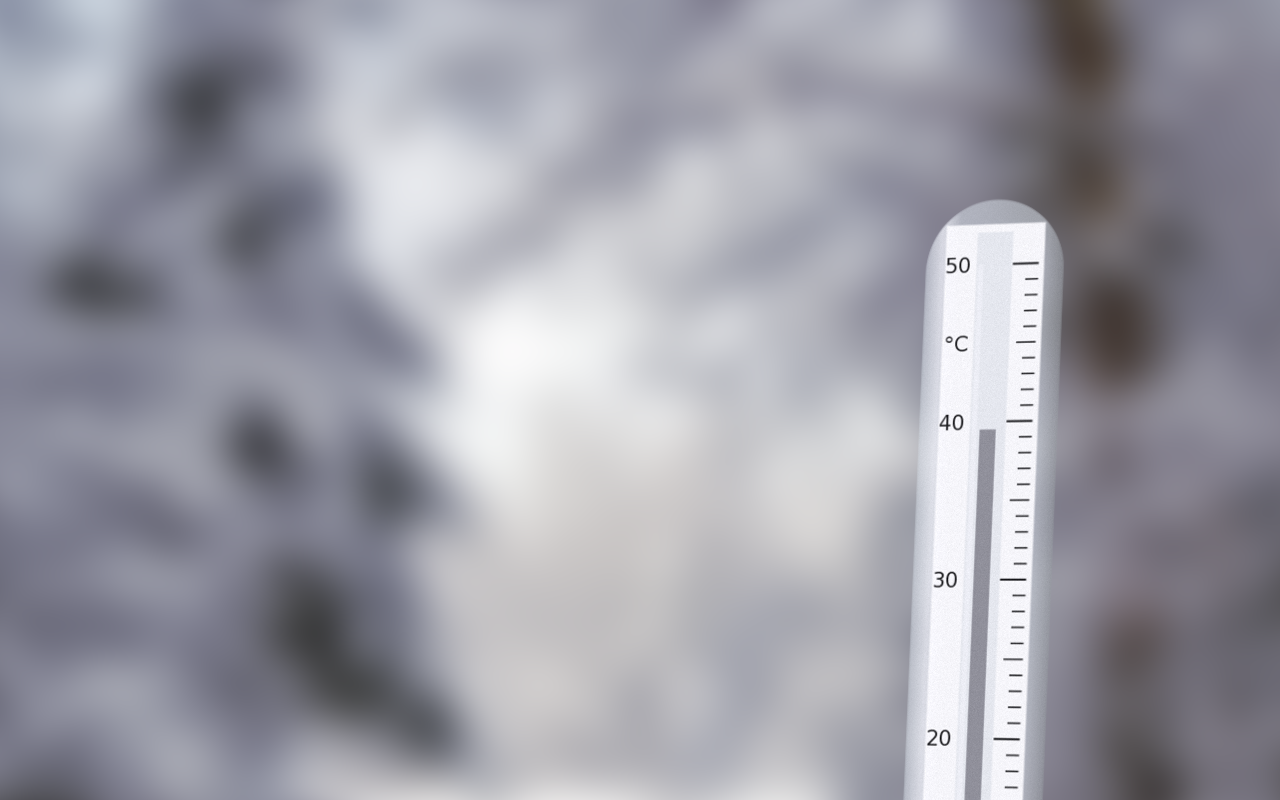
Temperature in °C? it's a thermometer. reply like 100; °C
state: 39.5; °C
